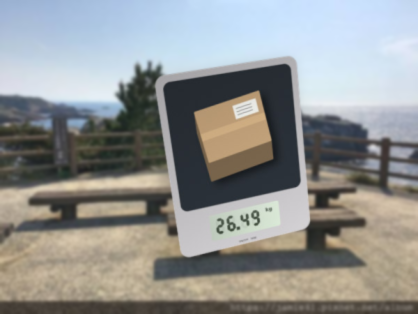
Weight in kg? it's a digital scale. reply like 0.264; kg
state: 26.49; kg
